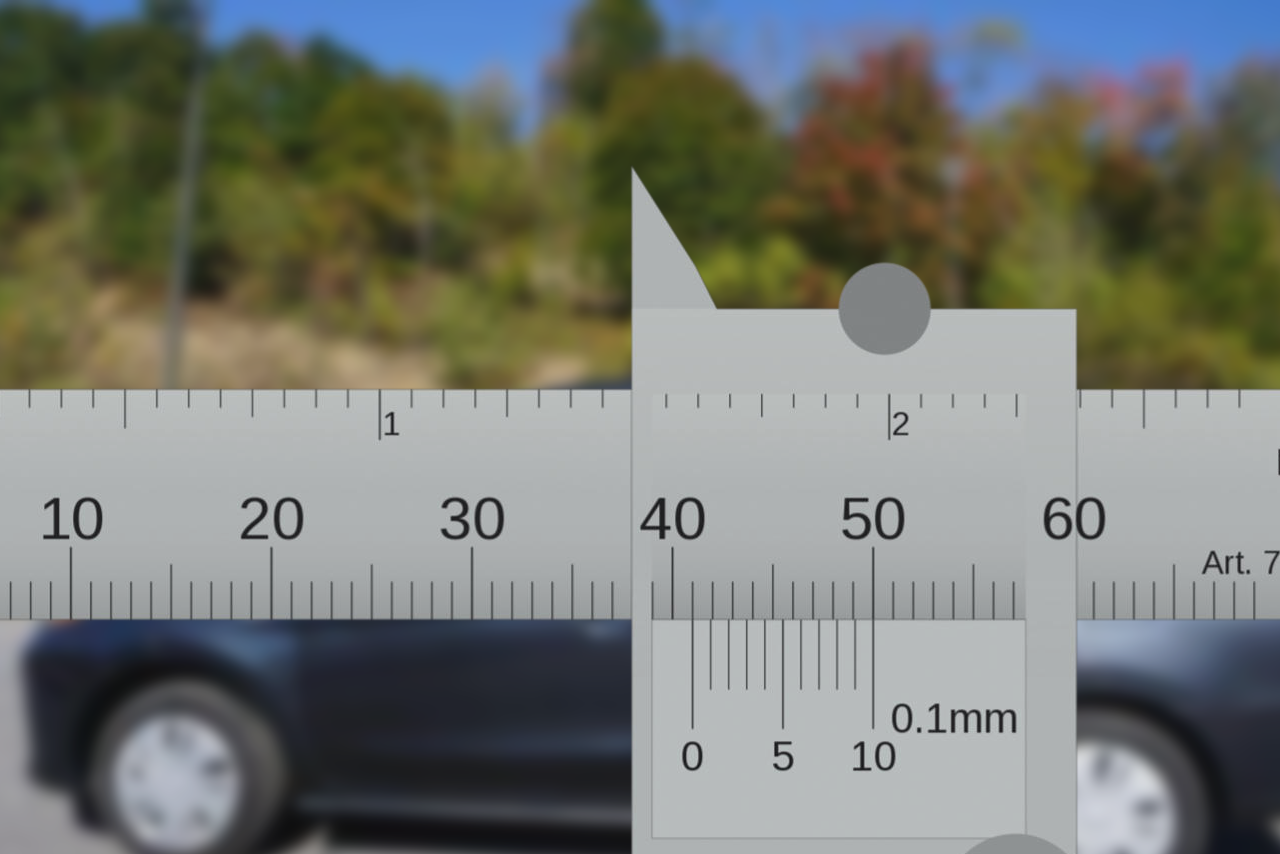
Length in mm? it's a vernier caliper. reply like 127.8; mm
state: 41.0; mm
